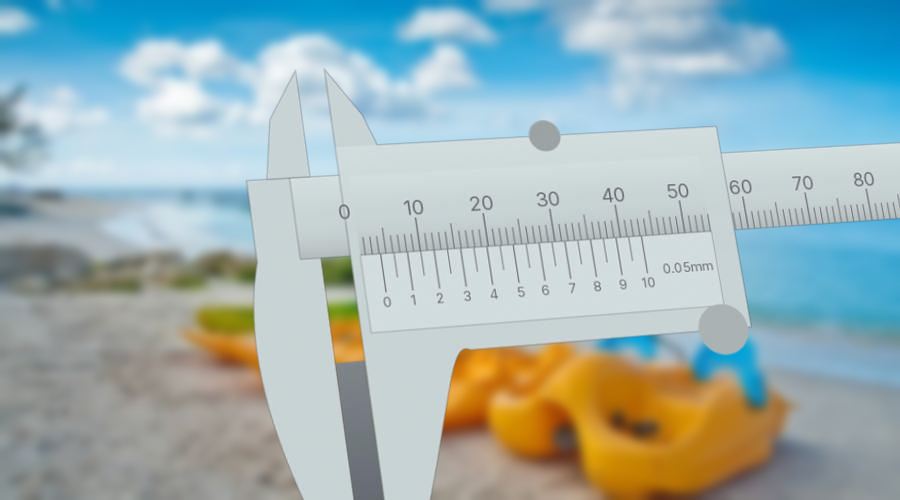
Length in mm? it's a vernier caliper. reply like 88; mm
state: 4.2; mm
